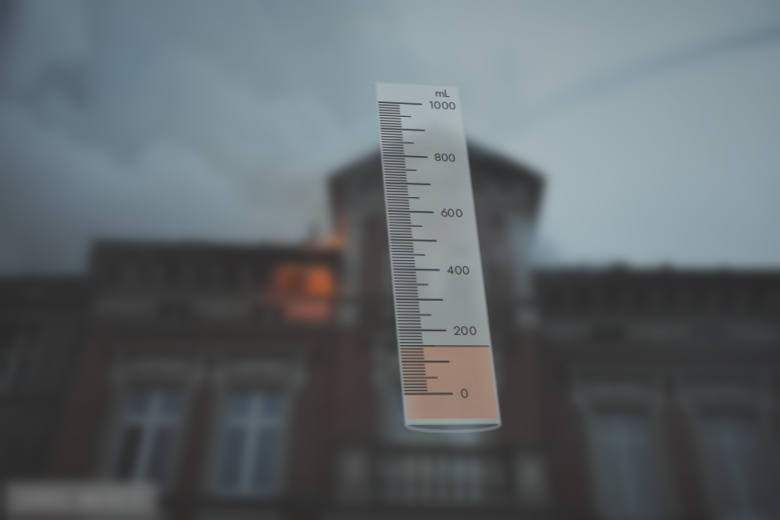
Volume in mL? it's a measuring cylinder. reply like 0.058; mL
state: 150; mL
